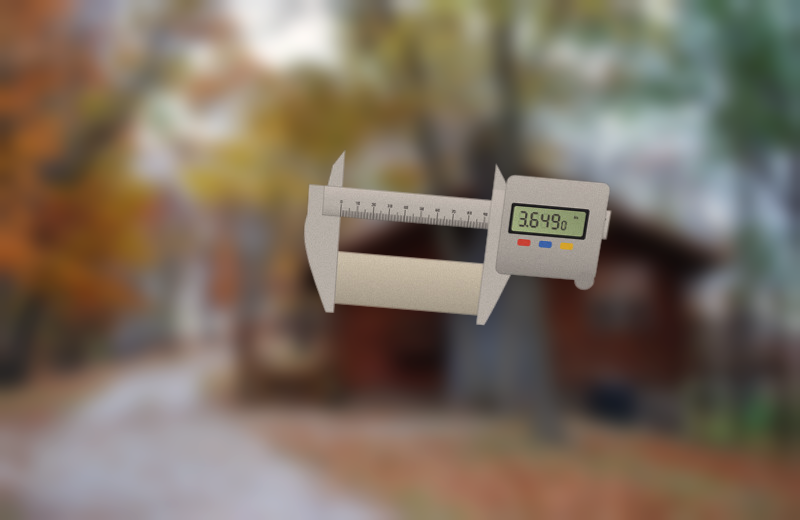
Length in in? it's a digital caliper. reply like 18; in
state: 3.6490; in
